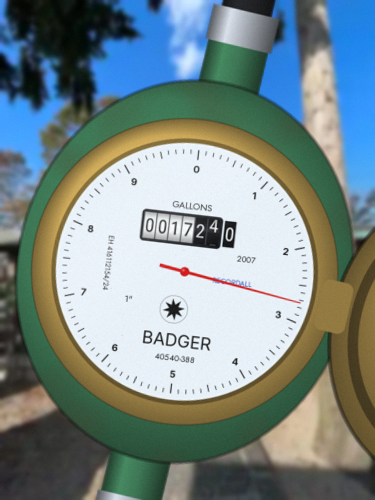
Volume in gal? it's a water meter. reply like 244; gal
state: 17242.7; gal
